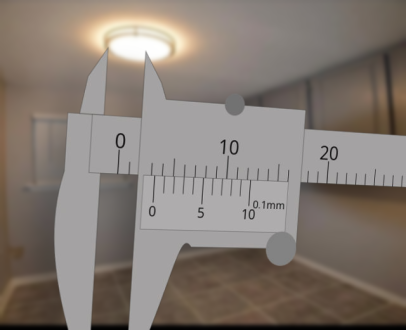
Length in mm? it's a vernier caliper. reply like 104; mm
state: 3.3; mm
